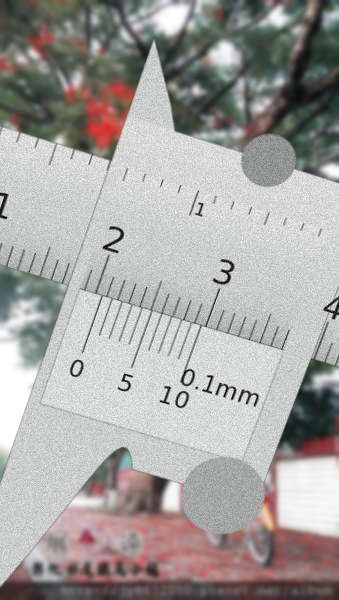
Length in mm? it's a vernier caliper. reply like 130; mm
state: 20.6; mm
